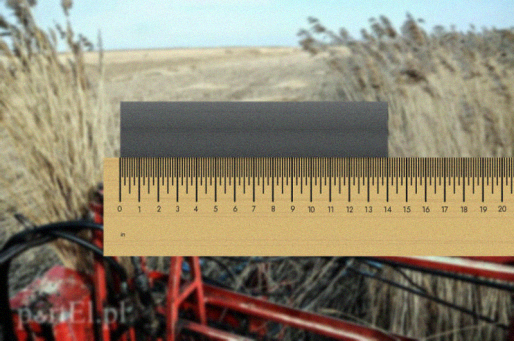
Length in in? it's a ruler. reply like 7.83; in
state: 14; in
